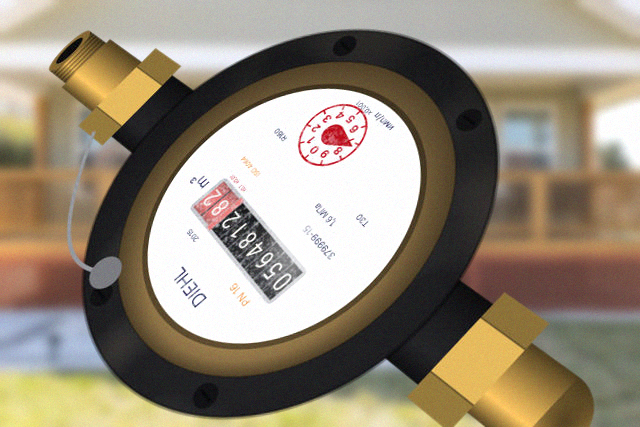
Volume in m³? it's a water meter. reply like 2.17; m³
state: 564812.827; m³
